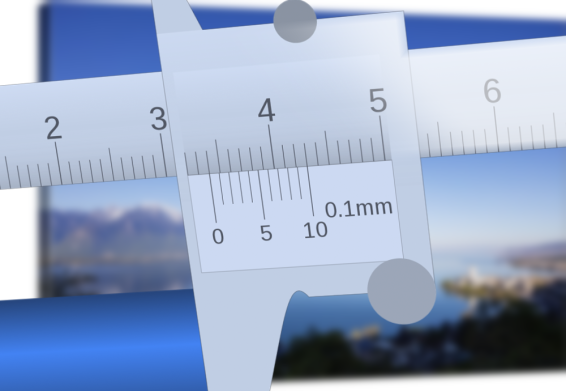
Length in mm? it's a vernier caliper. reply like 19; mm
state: 34.0; mm
